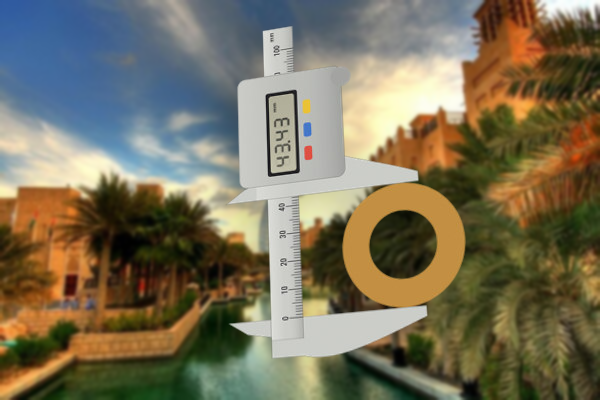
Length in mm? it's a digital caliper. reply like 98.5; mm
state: 43.43; mm
